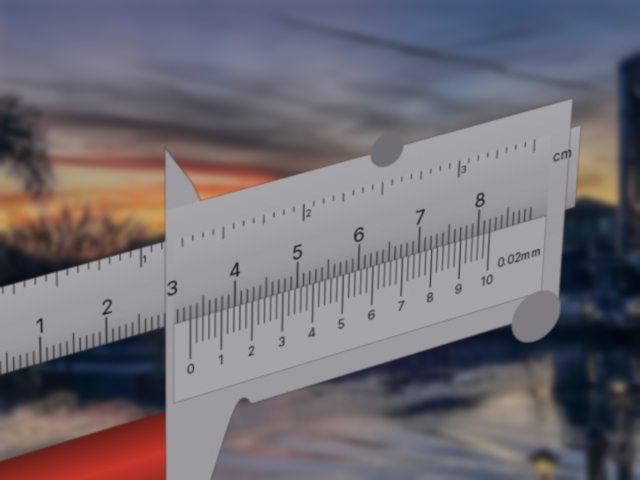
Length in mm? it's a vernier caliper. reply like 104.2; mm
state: 33.0; mm
